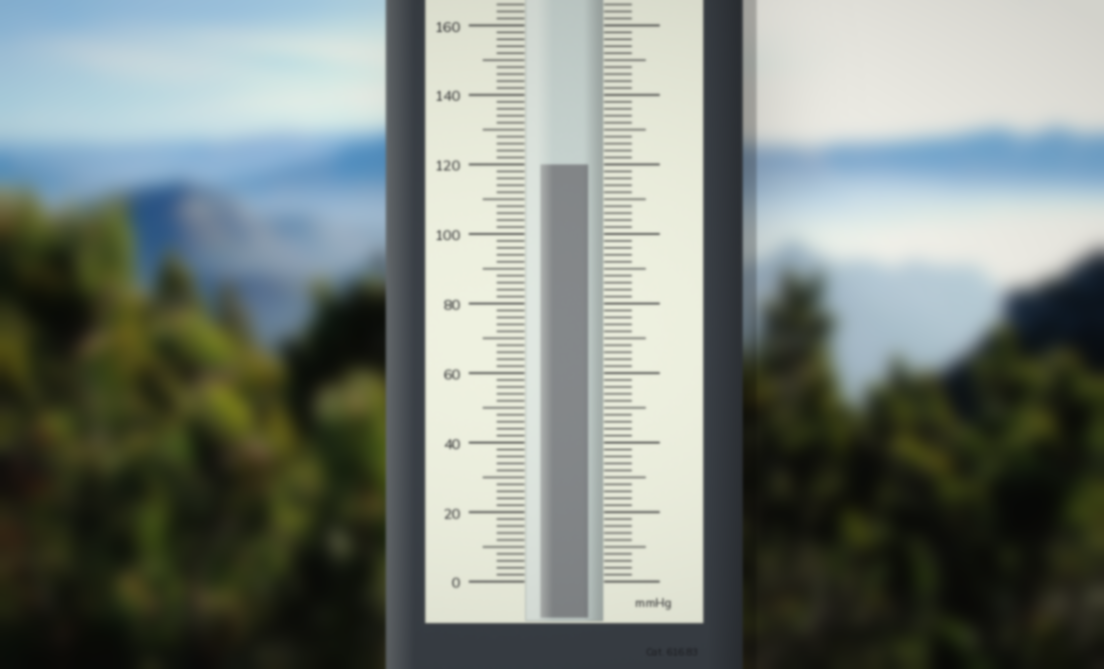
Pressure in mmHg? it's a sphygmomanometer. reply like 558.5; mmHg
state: 120; mmHg
